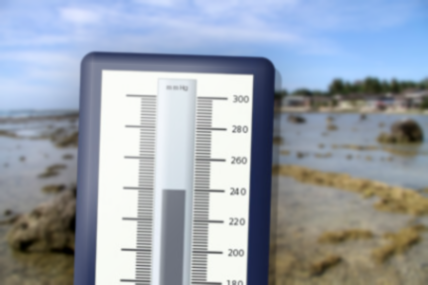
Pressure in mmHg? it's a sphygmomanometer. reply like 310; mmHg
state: 240; mmHg
